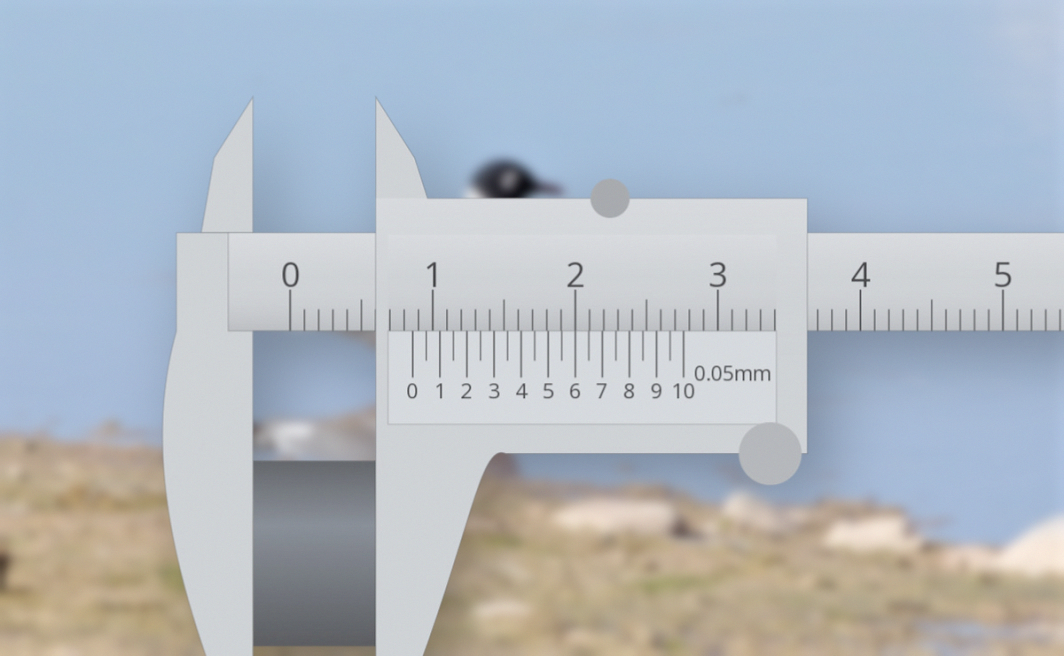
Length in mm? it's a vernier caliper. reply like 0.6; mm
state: 8.6; mm
